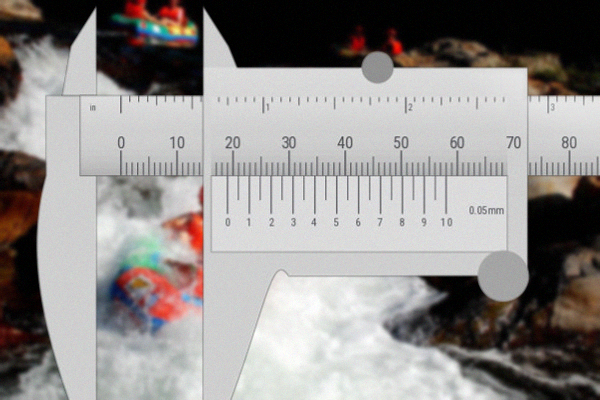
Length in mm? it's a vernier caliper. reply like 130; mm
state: 19.0; mm
